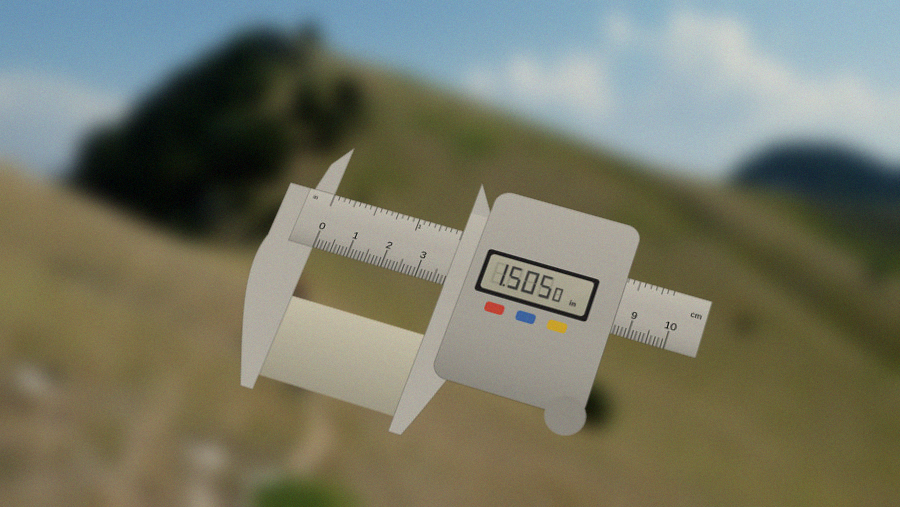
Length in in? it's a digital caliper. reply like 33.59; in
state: 1.5050; in
